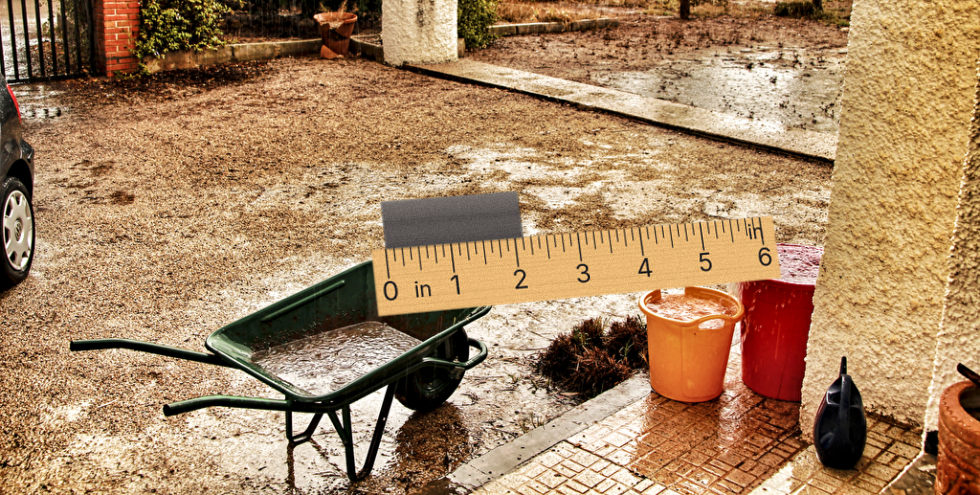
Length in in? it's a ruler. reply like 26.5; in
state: 2.125; in
